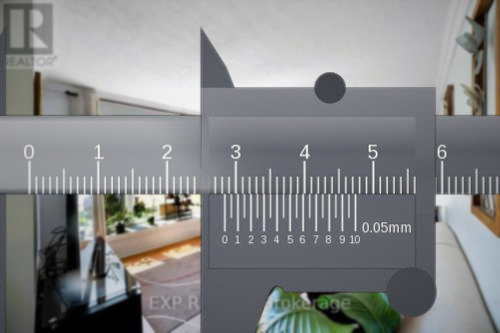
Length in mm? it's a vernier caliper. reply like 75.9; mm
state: 28.4; mm
